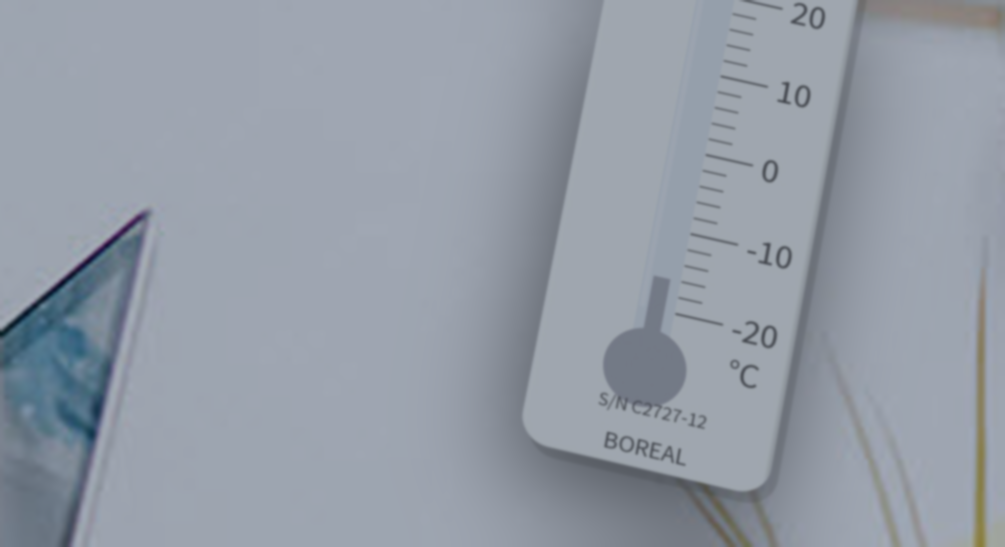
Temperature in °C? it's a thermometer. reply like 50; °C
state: -16; °C
